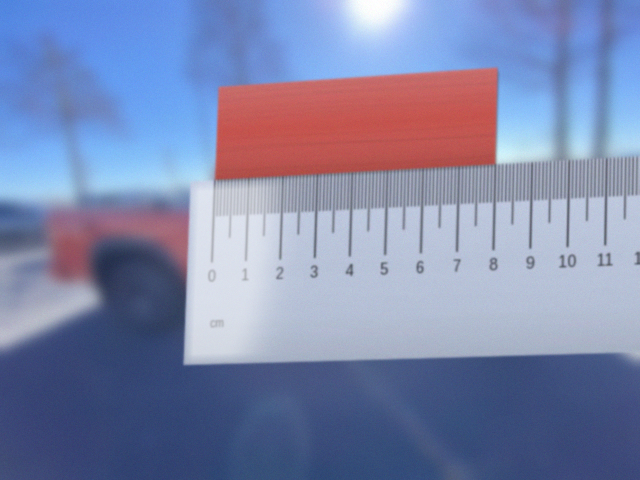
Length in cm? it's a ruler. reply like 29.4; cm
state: 8; cm
